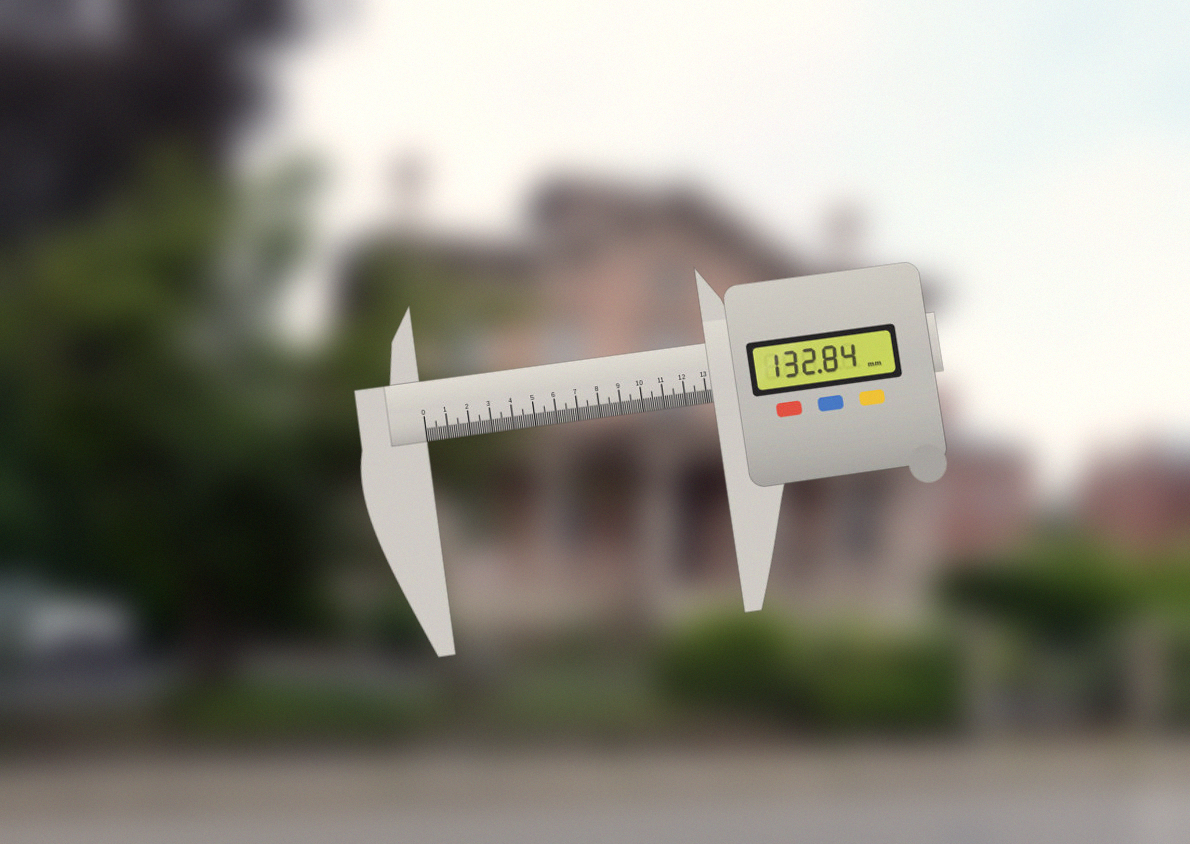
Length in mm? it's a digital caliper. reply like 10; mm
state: 132.84; mm
